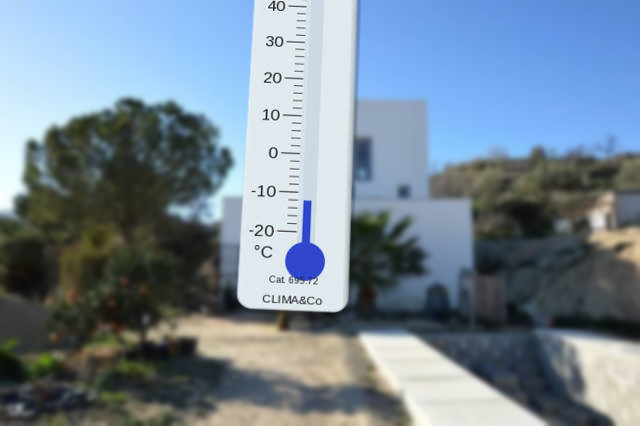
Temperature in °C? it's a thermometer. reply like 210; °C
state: -12; °C
